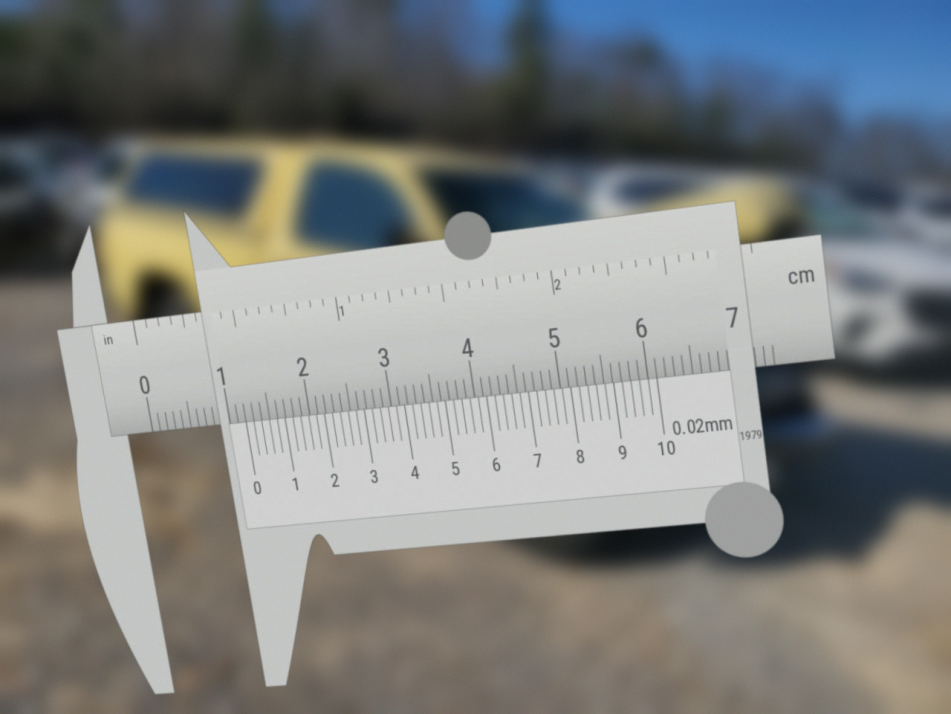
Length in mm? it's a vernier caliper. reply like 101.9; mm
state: 12.0; mm
